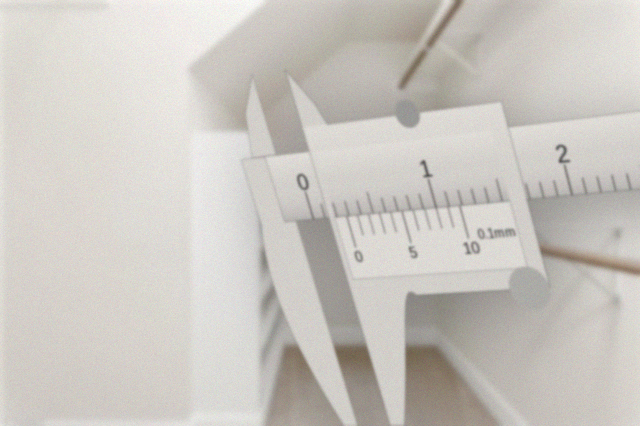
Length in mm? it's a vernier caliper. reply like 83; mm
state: 2.8; mm
